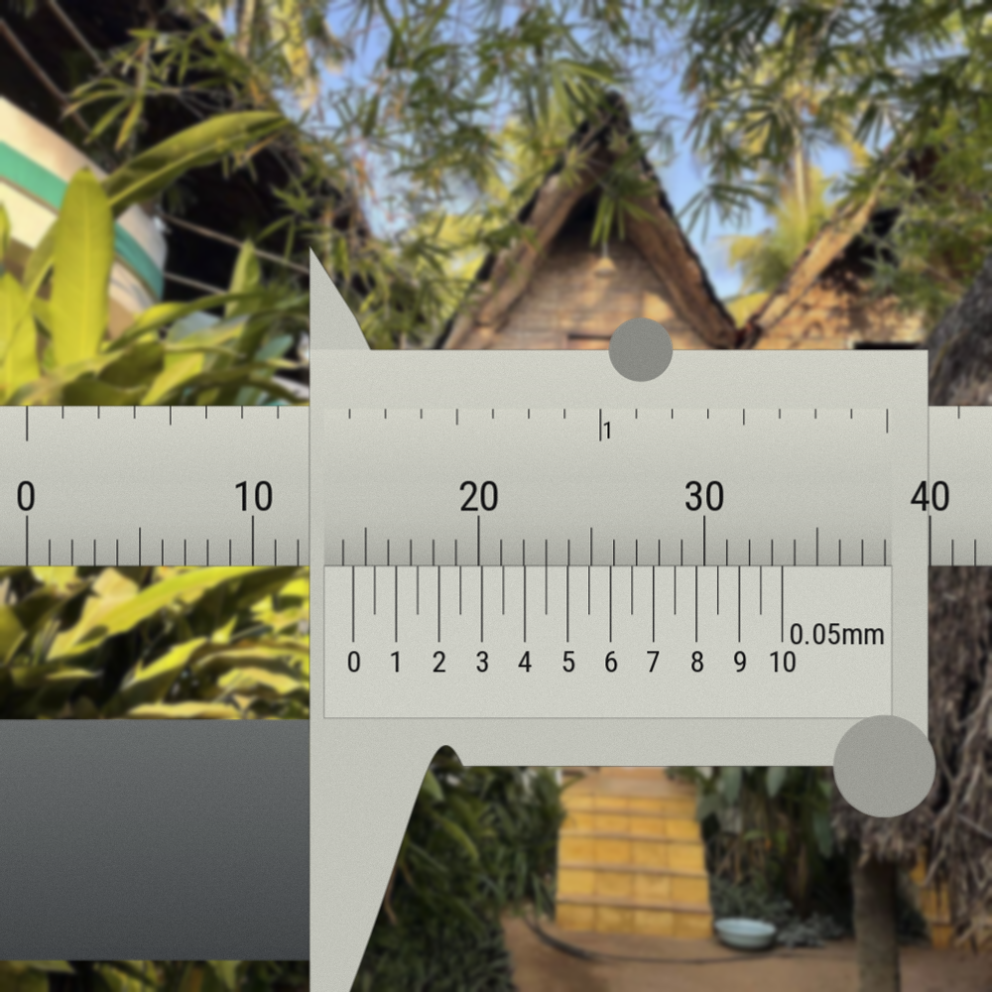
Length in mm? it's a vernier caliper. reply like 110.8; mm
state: 14.45; mm
